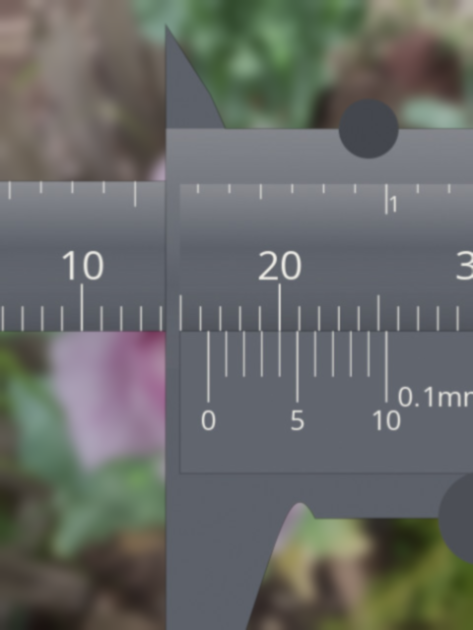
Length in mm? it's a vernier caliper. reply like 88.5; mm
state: 16.4; mm
